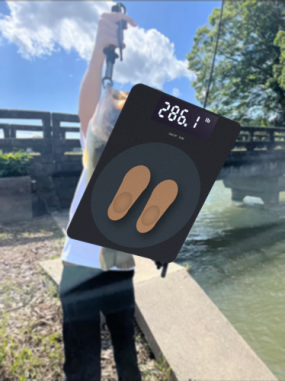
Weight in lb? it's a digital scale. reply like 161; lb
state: 286.1; lb
